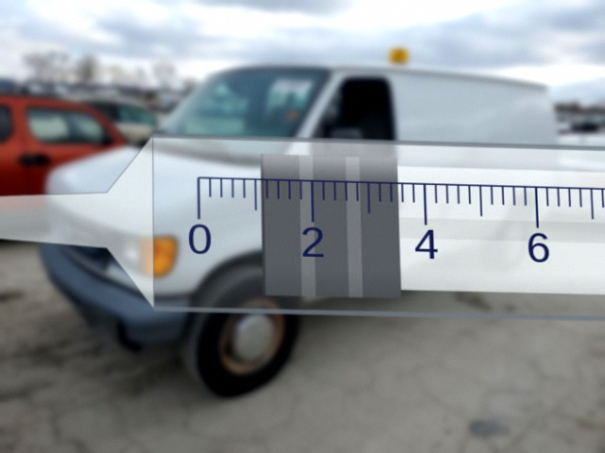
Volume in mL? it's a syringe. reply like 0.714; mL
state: 1.1; mL
